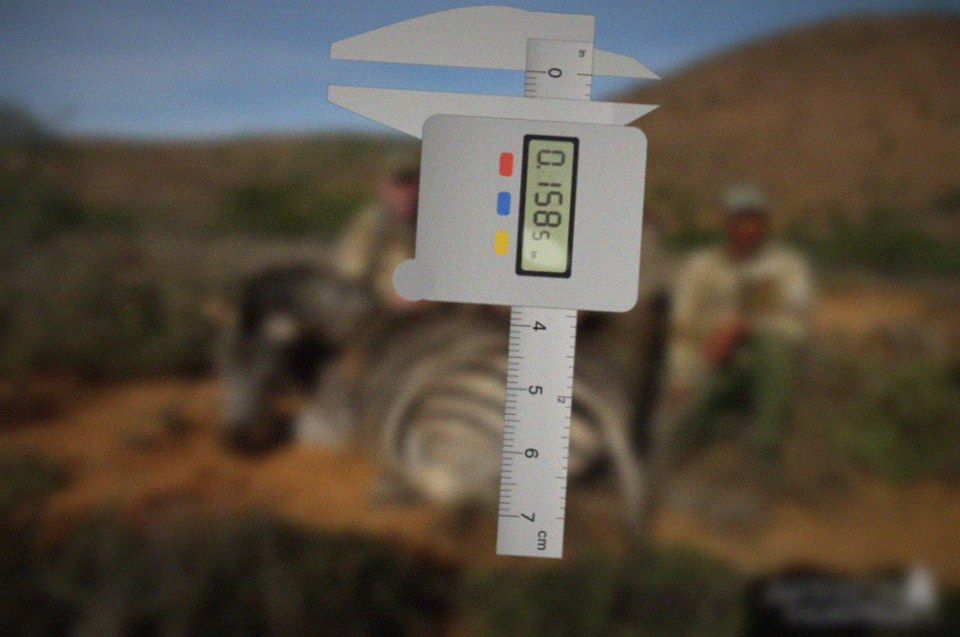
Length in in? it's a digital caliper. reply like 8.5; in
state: 0.1585; in
